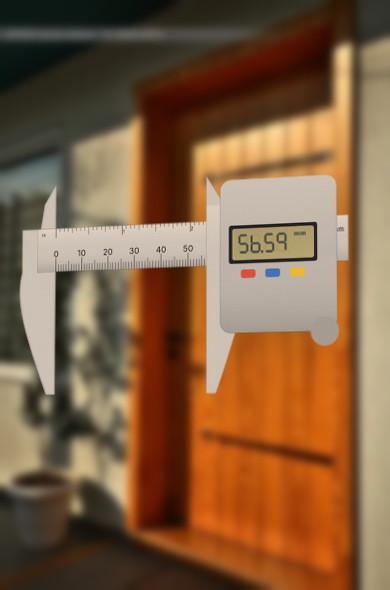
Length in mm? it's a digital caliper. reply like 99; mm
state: 56.59; mm
